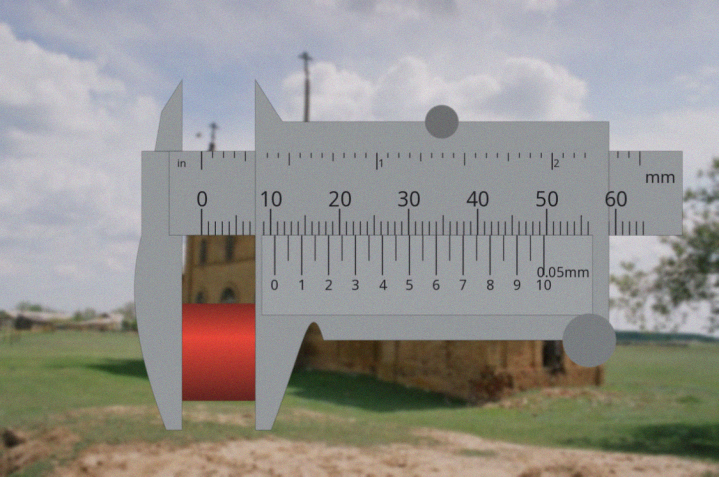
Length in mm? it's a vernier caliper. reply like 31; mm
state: 10.6; mm
